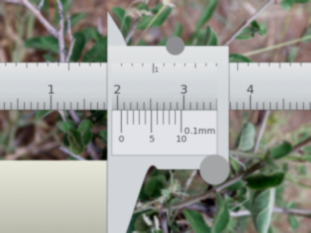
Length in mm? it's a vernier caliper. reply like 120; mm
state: 20.6; mm
